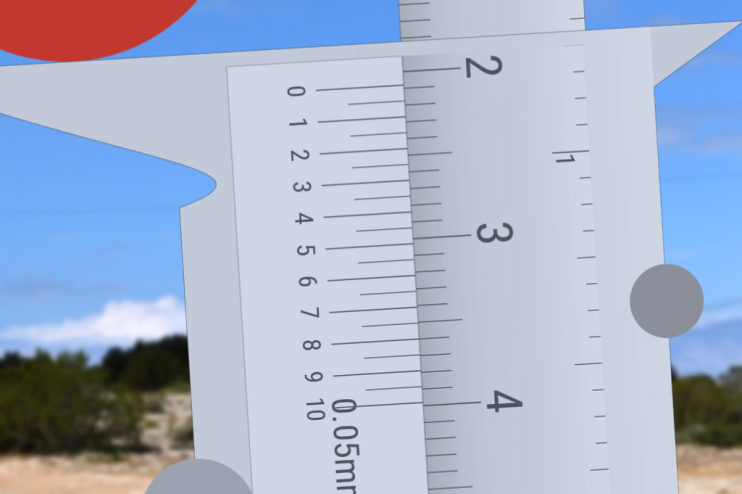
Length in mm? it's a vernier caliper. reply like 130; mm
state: 20.8; mm
